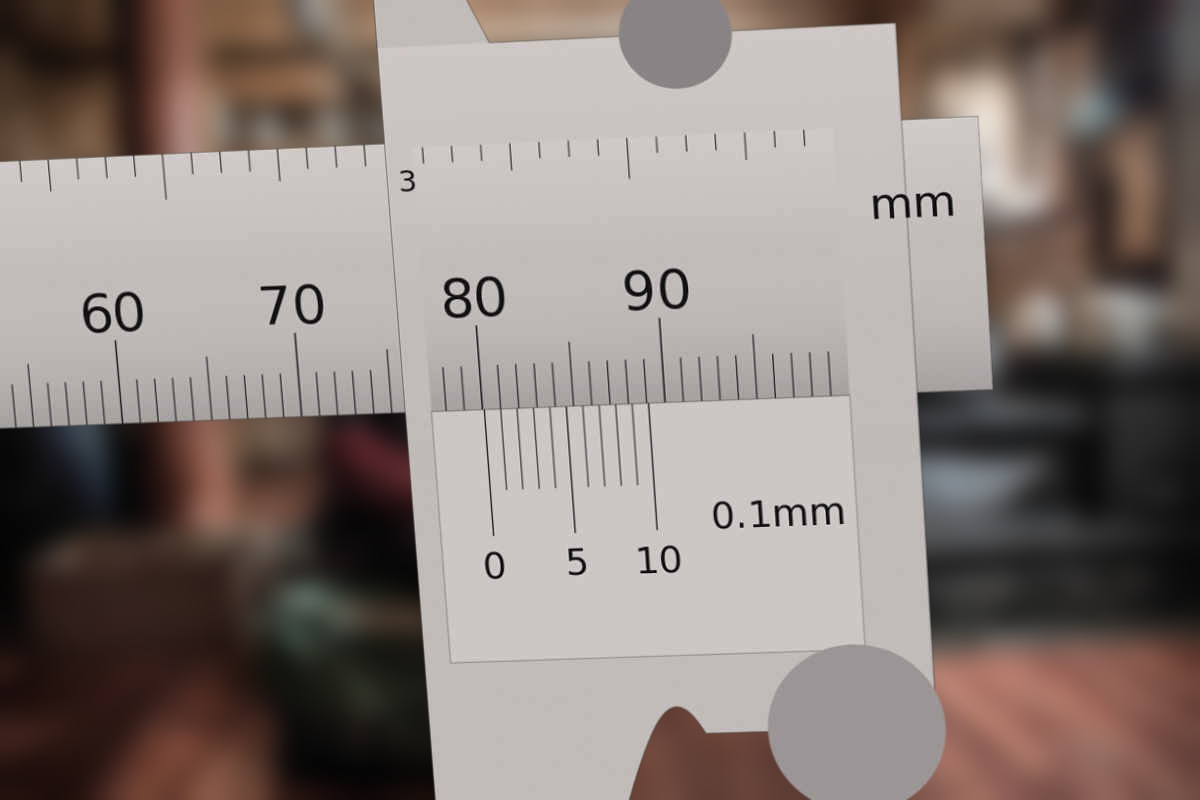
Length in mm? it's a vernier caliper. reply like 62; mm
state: 80.1; mm
